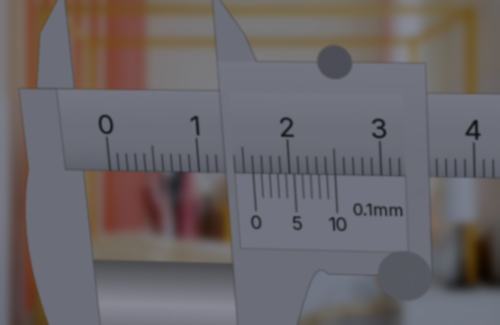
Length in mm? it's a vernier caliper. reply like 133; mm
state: 16.0; mm
